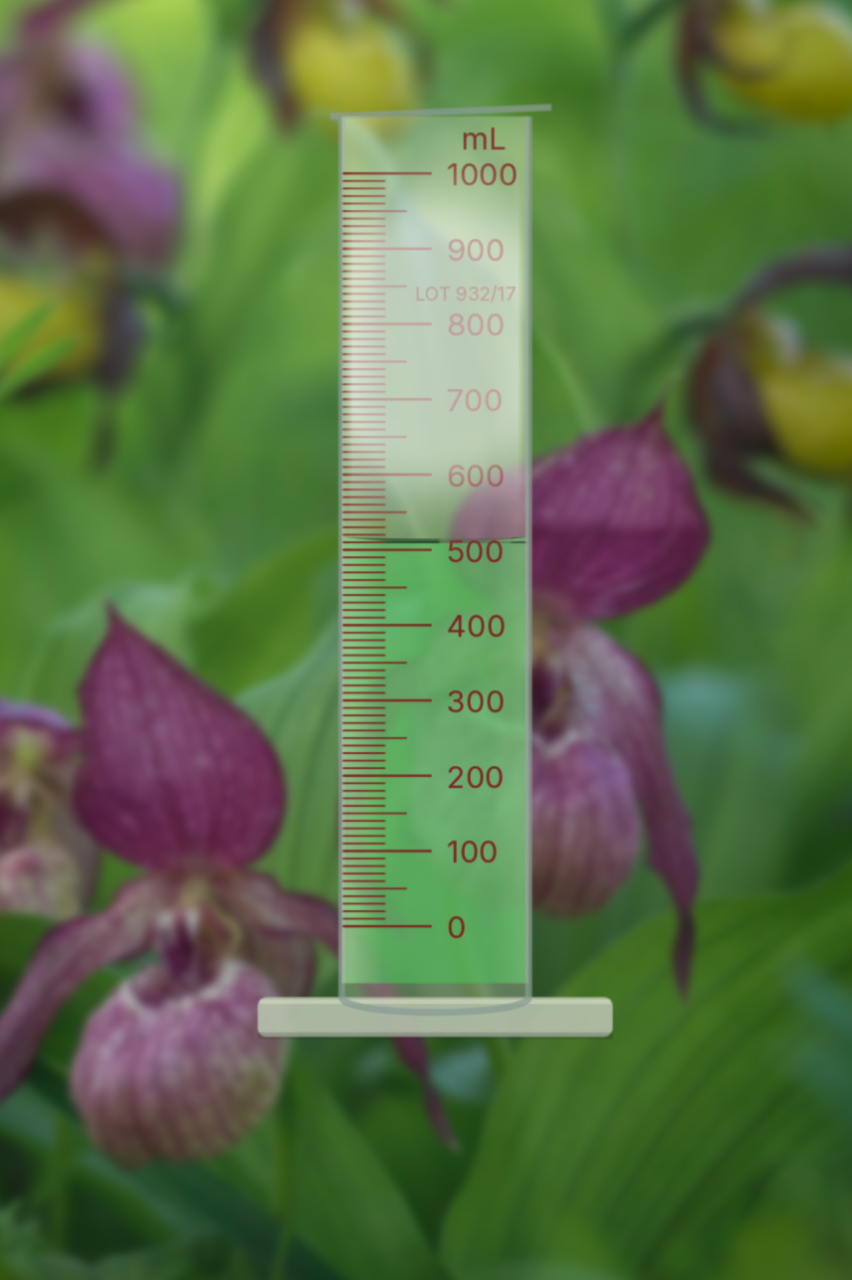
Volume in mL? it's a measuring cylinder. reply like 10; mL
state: 510; mL
